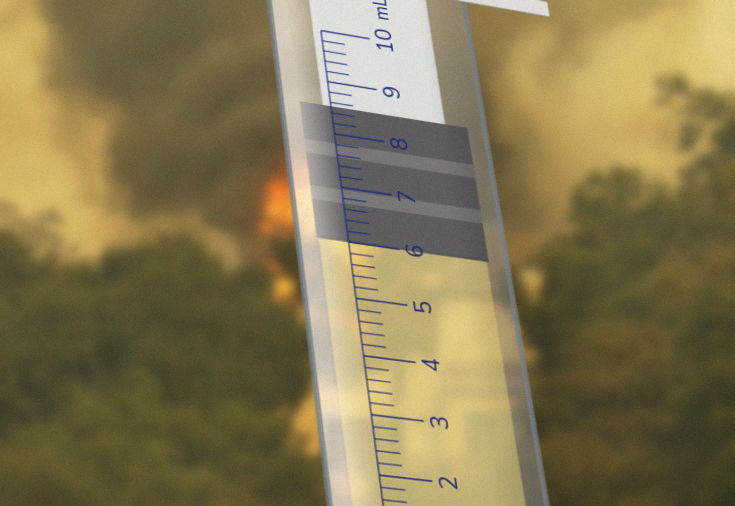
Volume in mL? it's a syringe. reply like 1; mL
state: 6; mL
